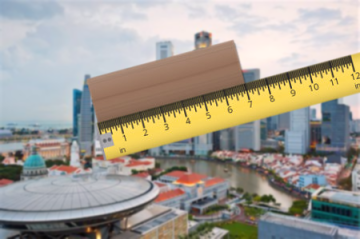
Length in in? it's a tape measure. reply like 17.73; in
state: 7; in
